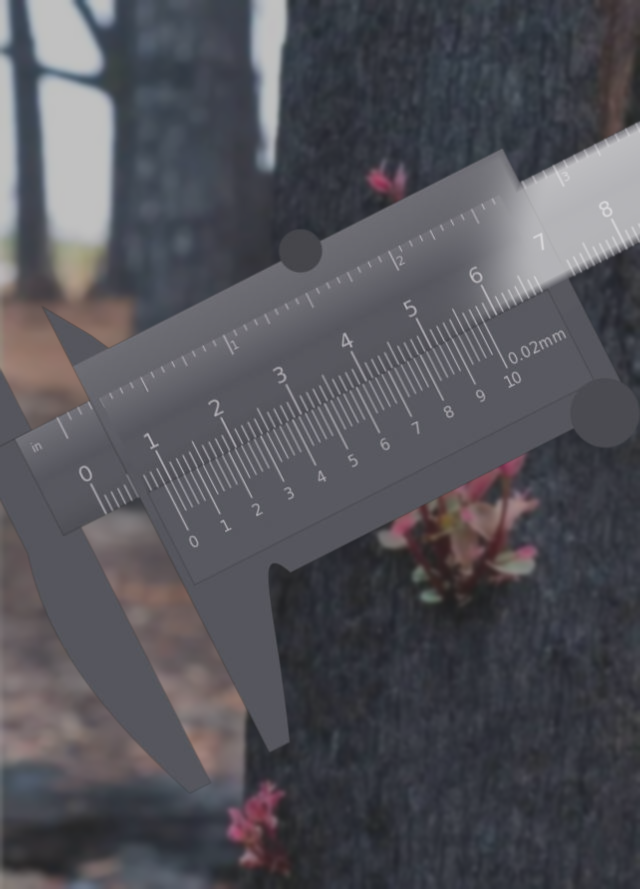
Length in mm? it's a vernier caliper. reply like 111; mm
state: 9.0; mm
